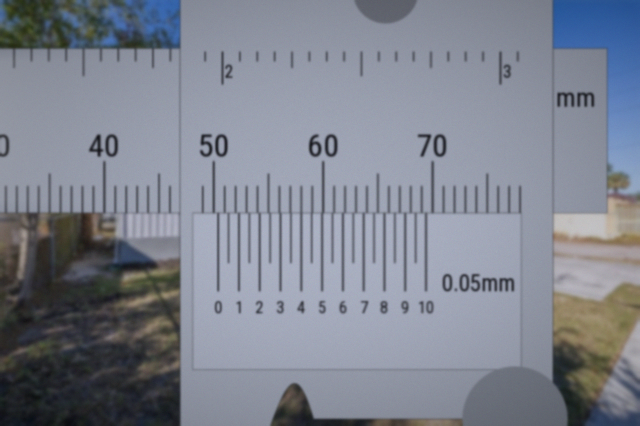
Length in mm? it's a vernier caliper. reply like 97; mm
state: 50.4; mm
